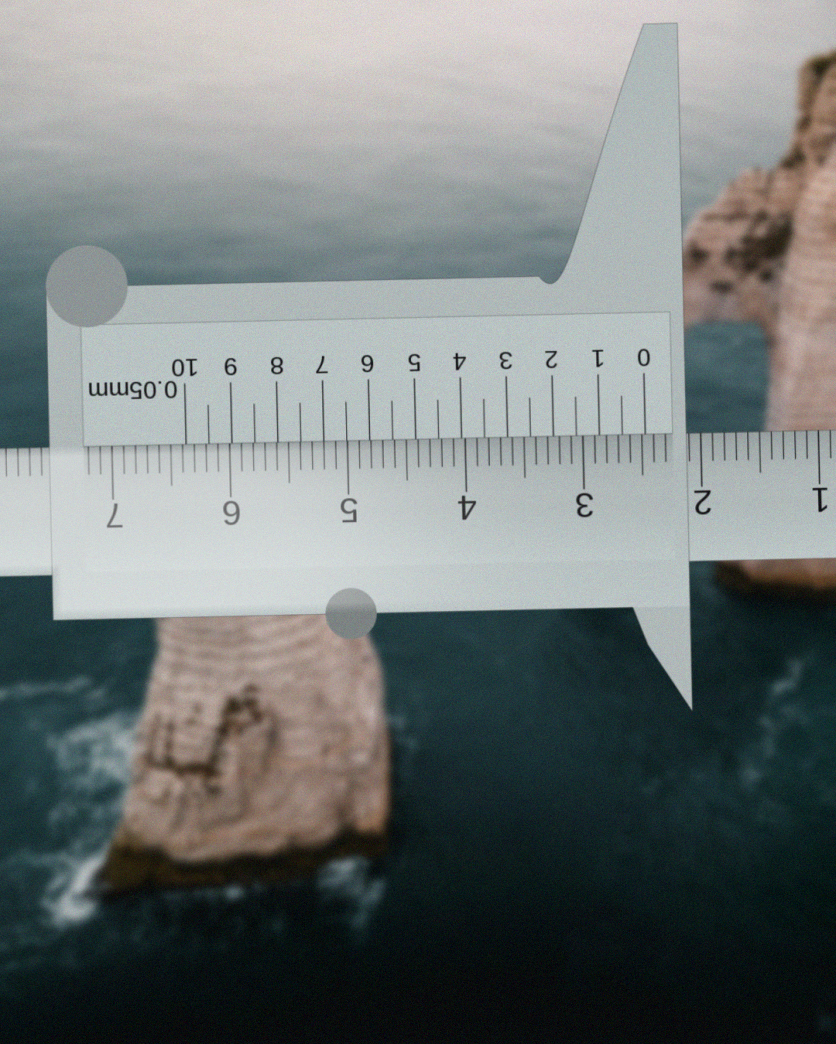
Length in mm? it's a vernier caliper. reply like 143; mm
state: 24.7; mm
